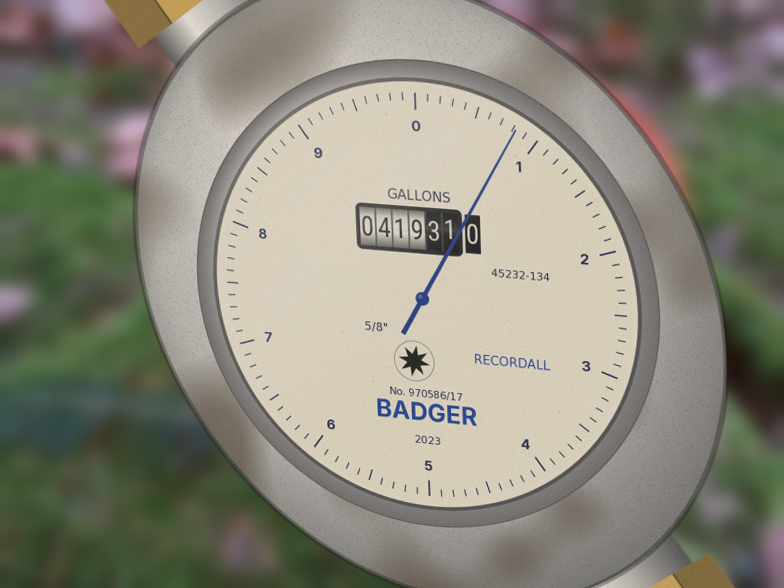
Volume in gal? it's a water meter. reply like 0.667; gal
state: 419310.8; gal
